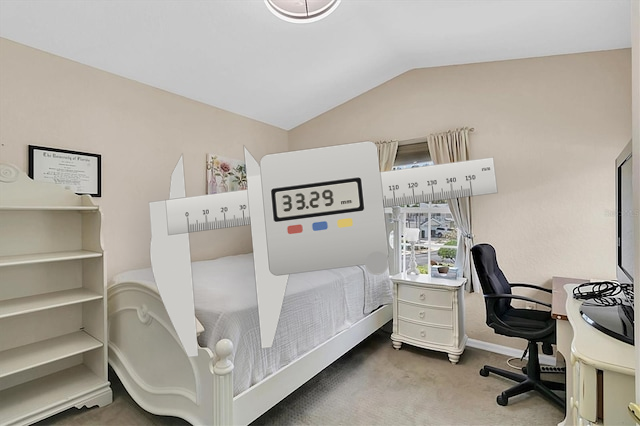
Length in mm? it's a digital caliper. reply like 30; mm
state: 33.29; mm
